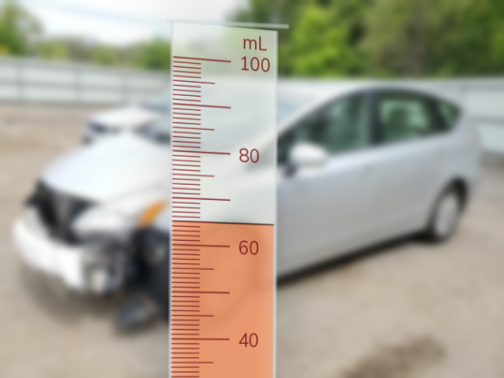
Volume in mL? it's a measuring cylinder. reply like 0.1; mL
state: 65; mL
